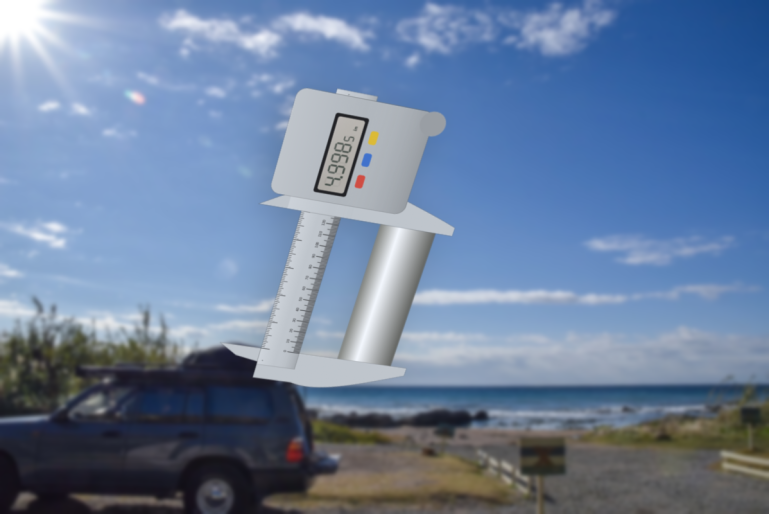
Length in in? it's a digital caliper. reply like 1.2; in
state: 4.9985; in
